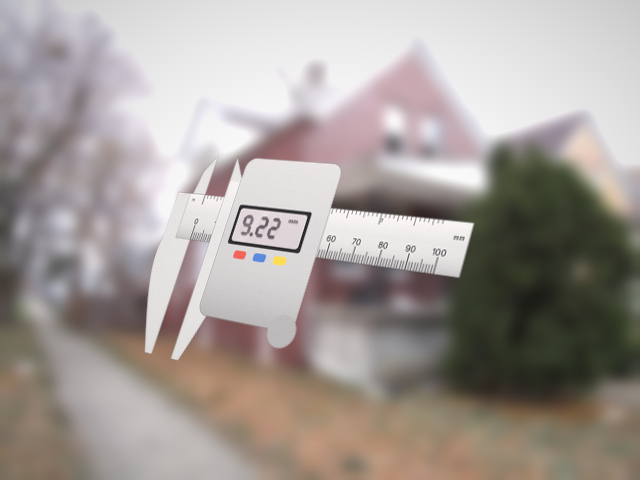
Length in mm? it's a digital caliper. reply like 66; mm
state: 9.22; mm
